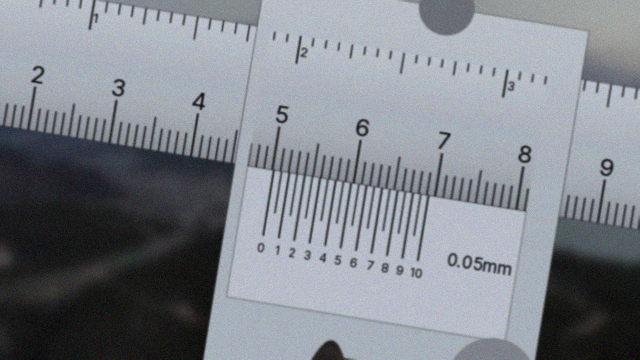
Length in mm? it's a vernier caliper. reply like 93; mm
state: 50.2; mm
